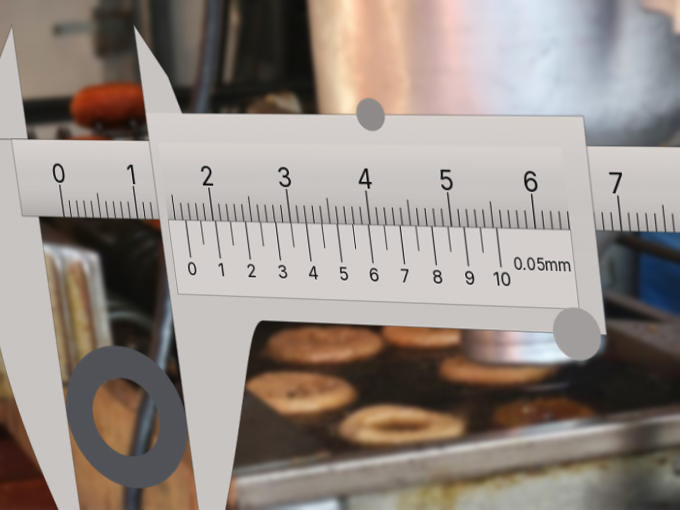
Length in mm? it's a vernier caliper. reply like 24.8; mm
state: 16.4; mm
